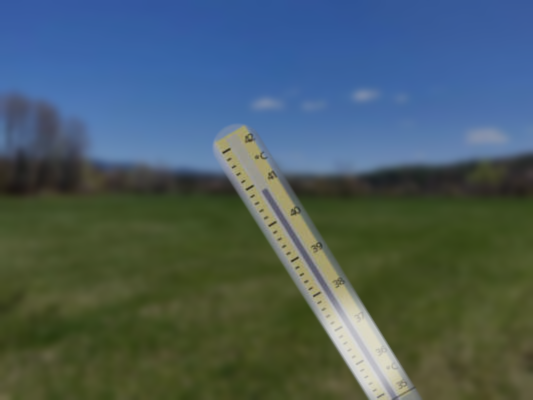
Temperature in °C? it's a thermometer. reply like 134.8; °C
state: 40.8; °C
